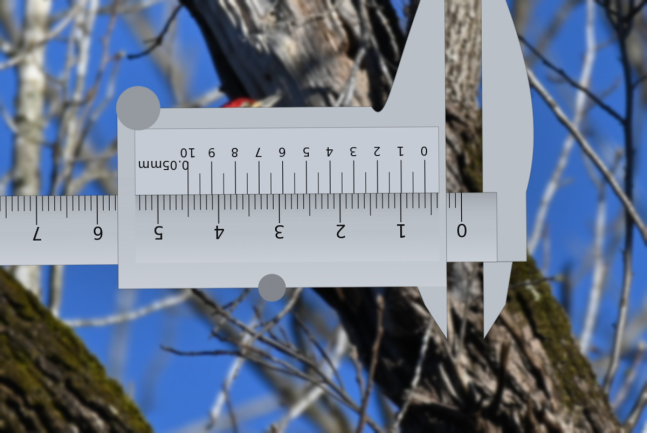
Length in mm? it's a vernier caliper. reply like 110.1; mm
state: 6.0; mm
